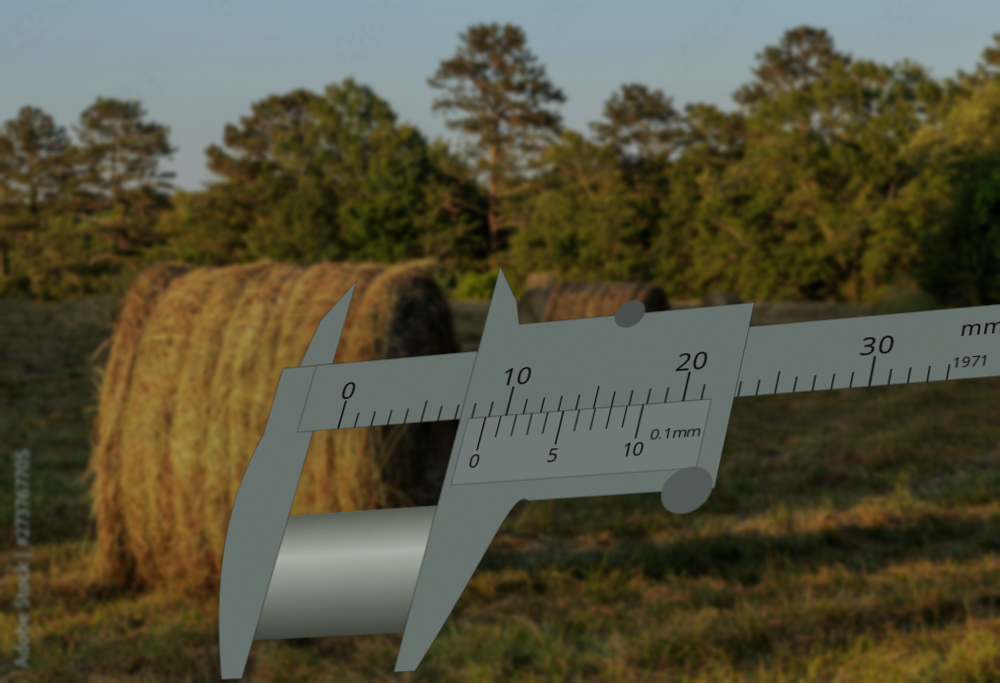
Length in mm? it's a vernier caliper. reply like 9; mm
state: 8.8; mm
